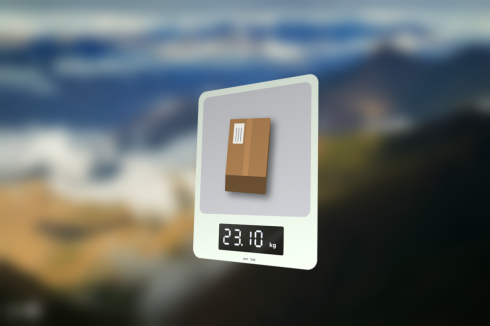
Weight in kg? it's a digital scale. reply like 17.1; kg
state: 23.10; kg
